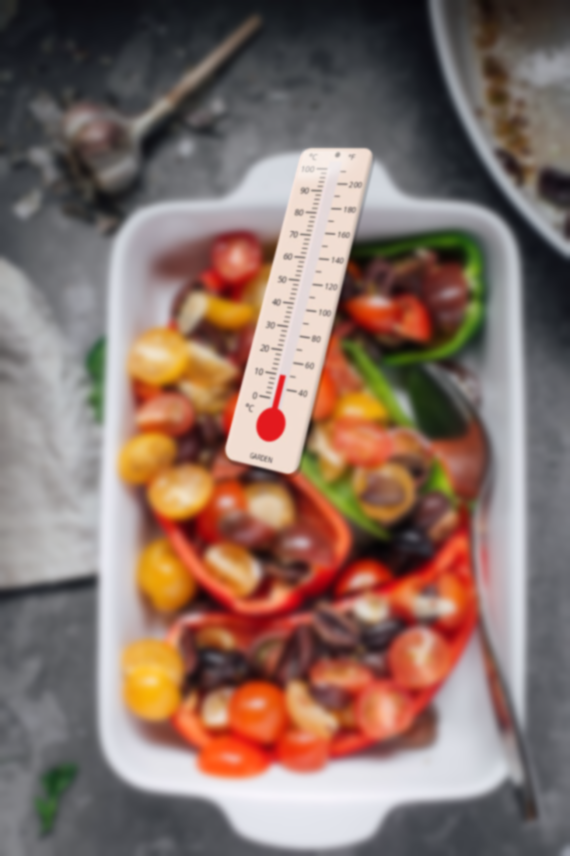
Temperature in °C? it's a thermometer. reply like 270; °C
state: 10; °C
